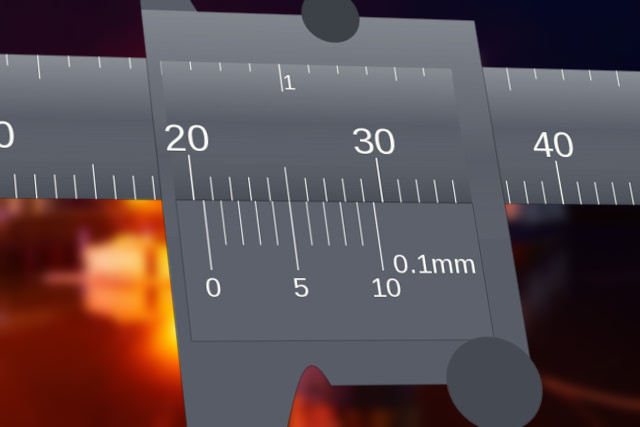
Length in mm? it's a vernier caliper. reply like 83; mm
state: 20.5; mm
